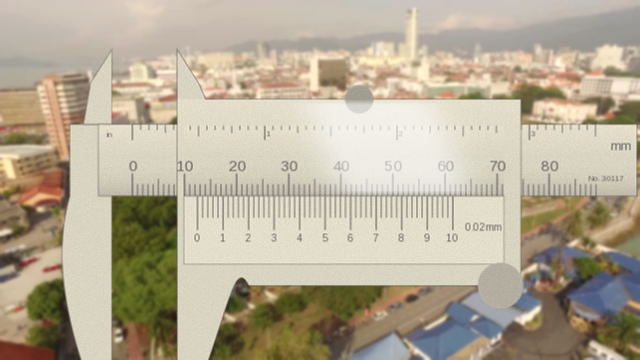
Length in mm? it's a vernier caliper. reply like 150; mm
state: 12.5; mm
